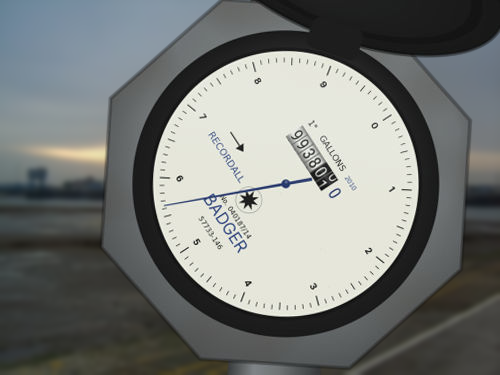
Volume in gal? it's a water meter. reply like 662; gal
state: 9938005.6; gal
